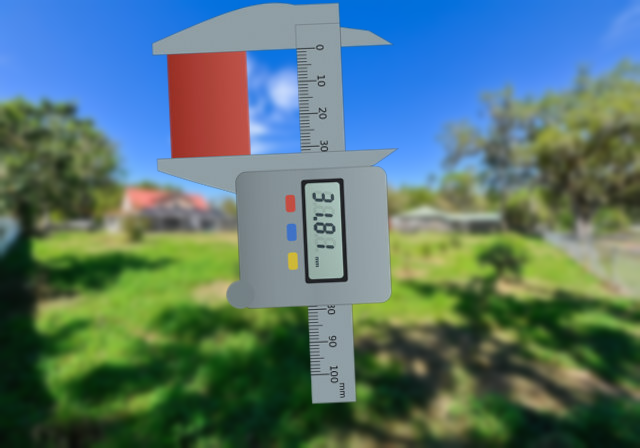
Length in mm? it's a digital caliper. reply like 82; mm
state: 31.81; mm
